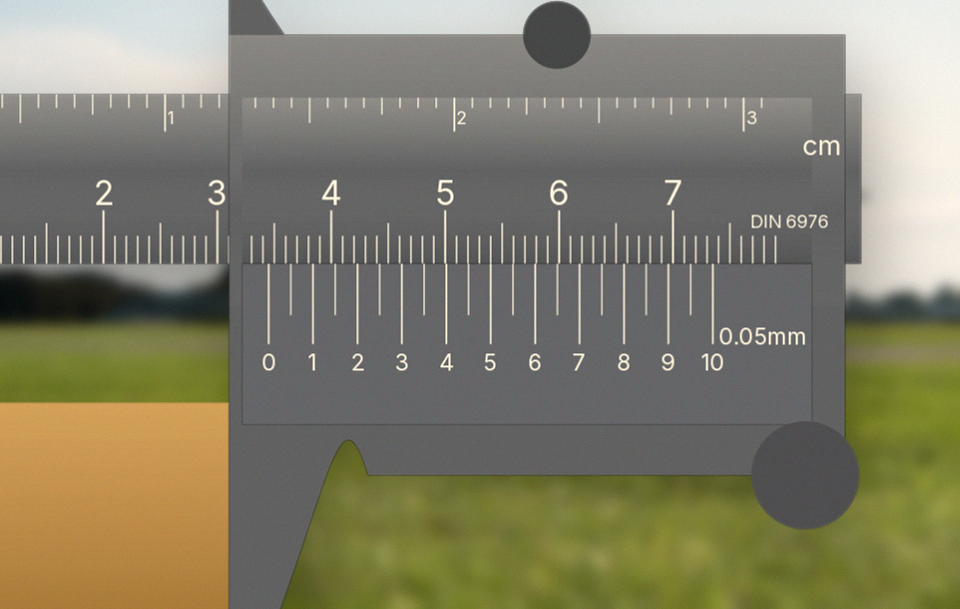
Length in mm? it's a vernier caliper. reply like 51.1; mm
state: 34.5; mm
